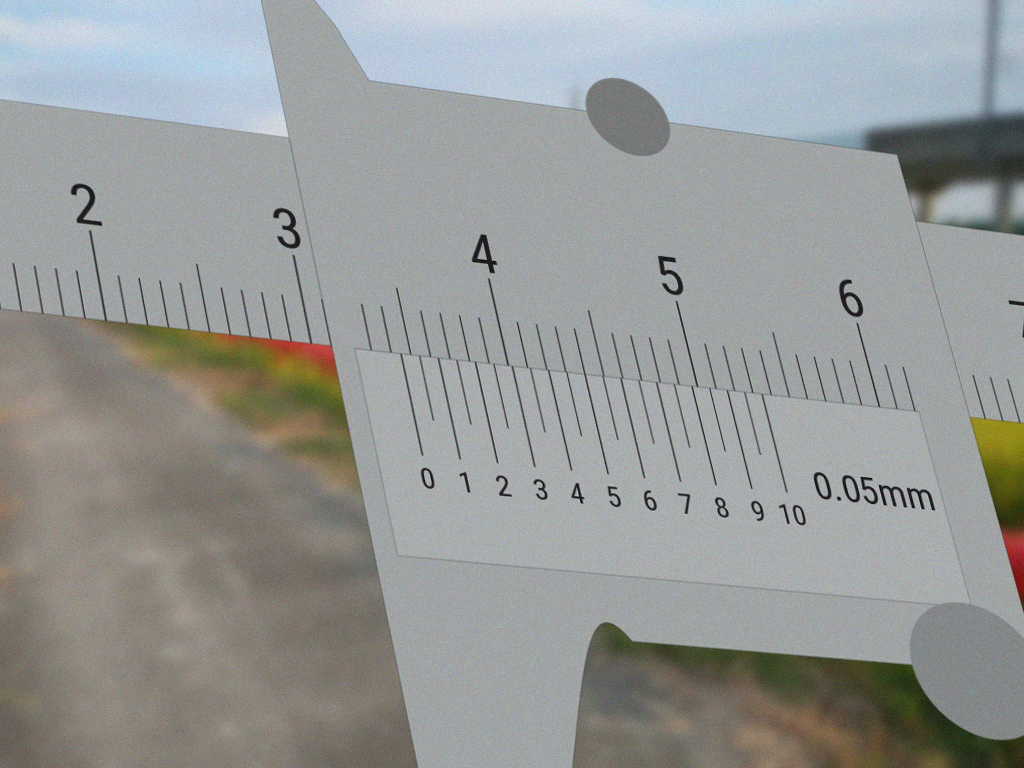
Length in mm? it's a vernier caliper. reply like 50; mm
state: 34.5; mm
